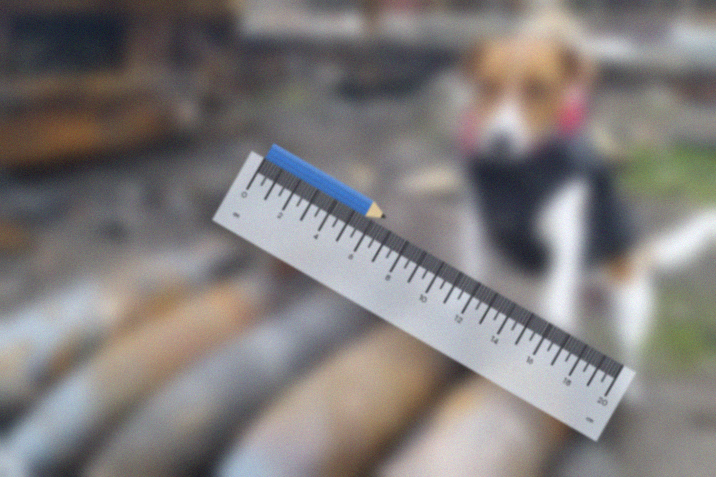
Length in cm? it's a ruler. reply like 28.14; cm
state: 6.5; cm
